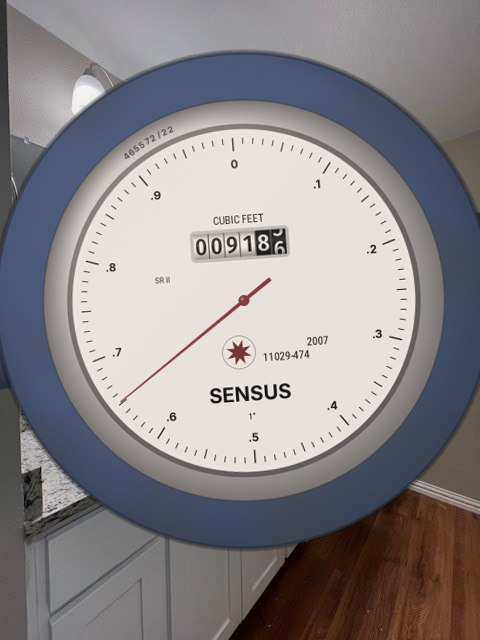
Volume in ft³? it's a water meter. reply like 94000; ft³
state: 9185.65; ft³
